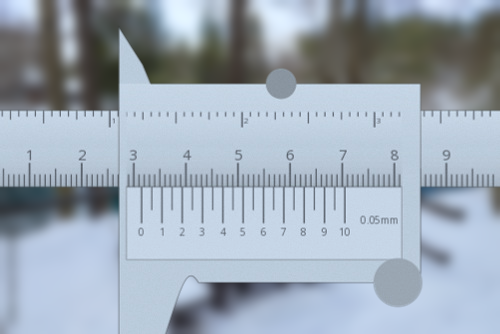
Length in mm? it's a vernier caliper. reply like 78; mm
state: 31.5; mm
